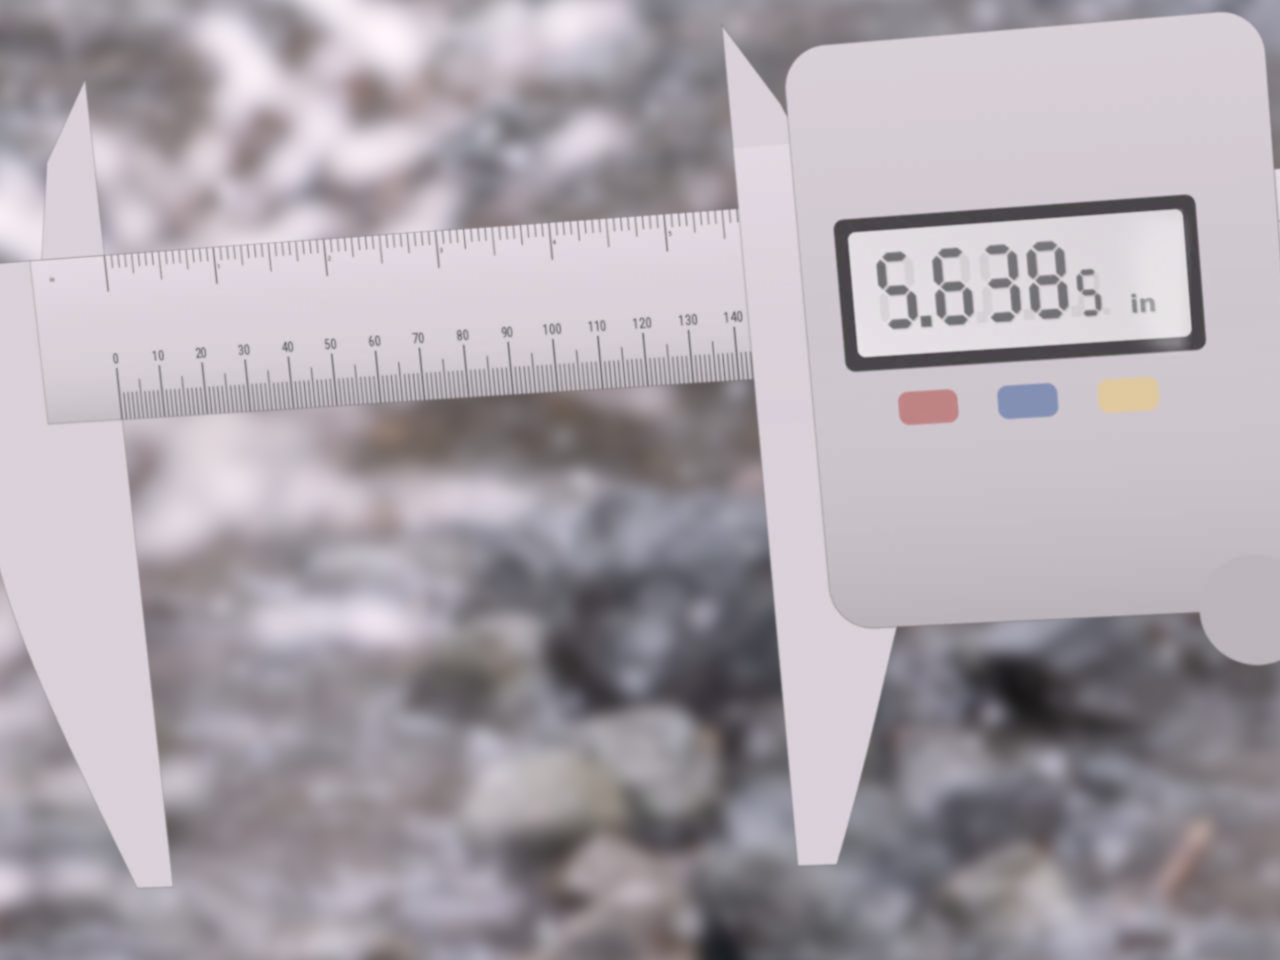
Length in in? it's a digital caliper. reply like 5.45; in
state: 5.6385; in
